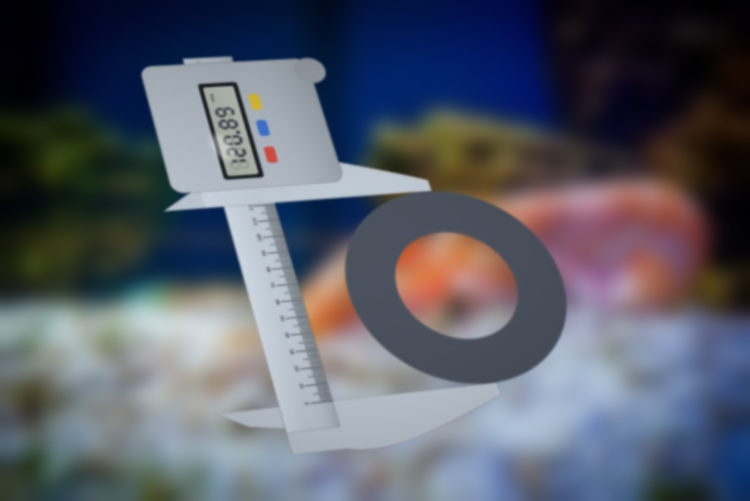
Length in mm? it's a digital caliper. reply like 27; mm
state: 120.89; mm
